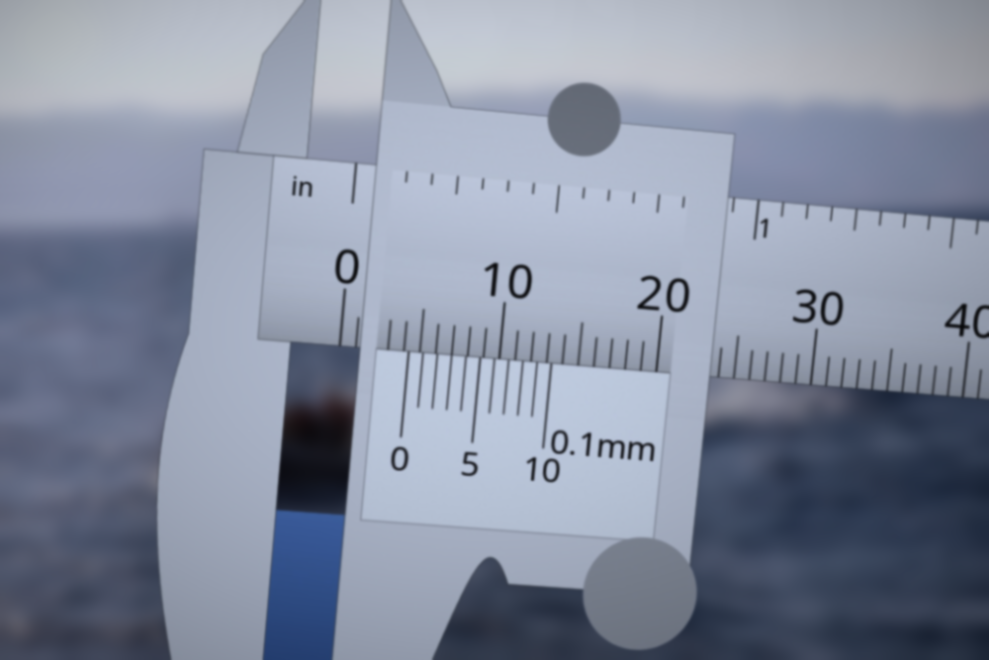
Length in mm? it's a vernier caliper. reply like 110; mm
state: 4.3; mm
